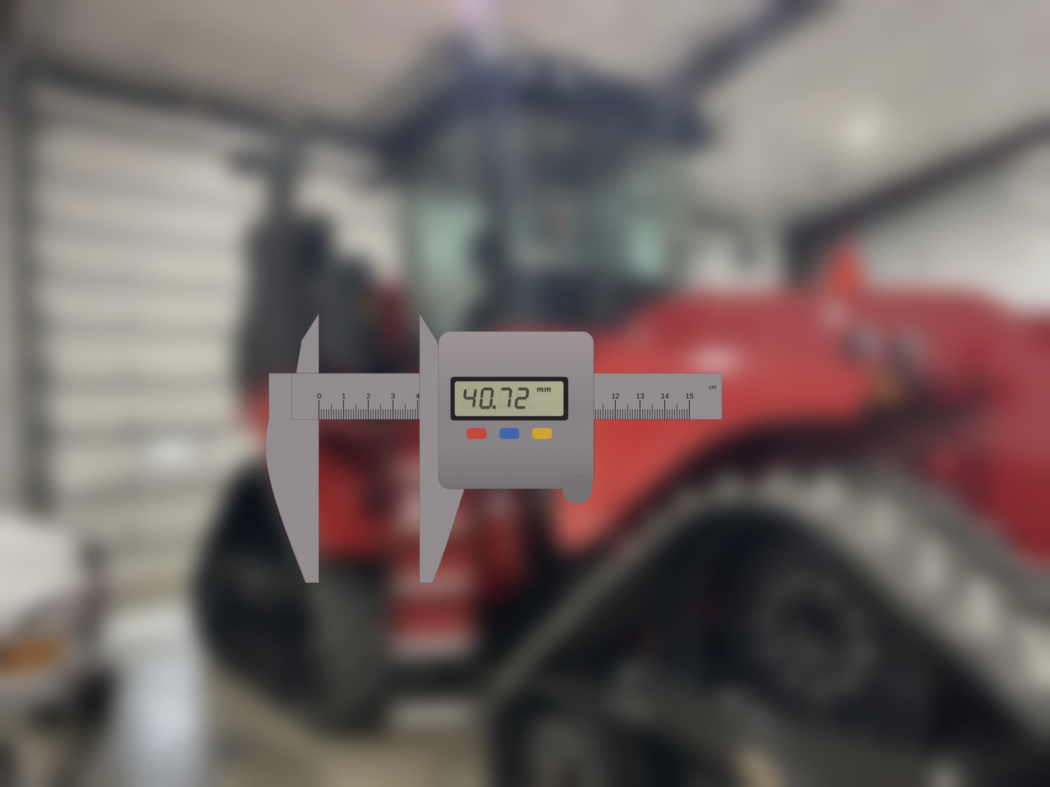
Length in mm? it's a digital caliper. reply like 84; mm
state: 40.72; mm
